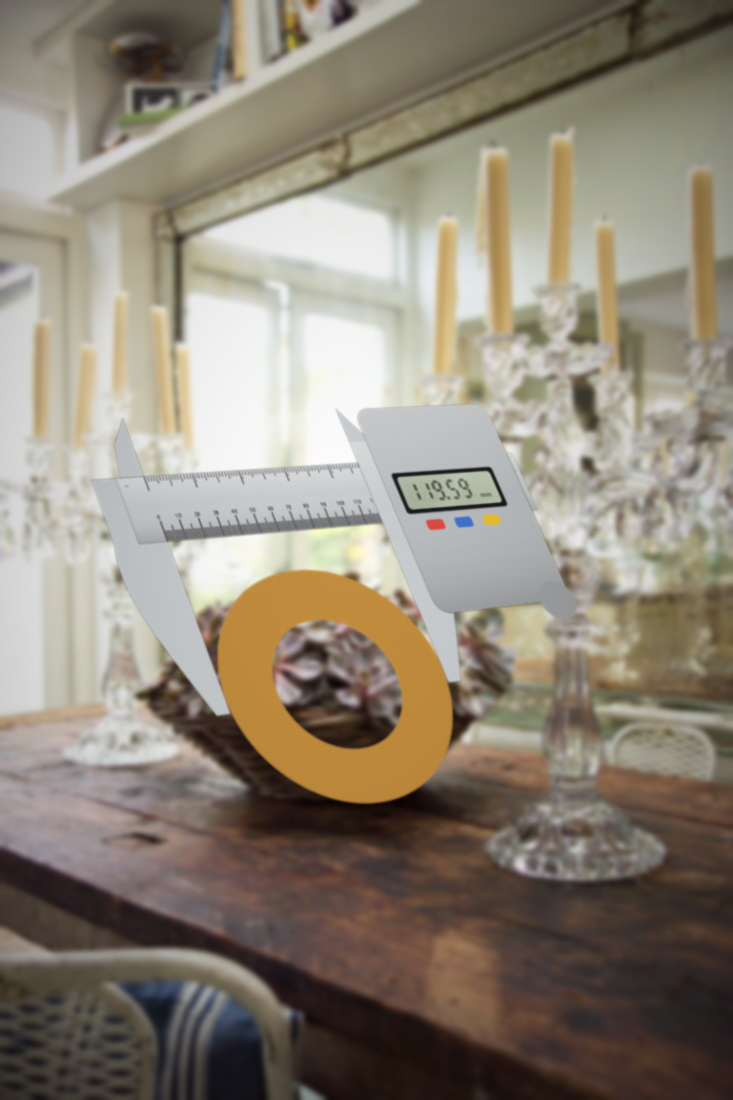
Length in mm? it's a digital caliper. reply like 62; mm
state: 119.59; mm
